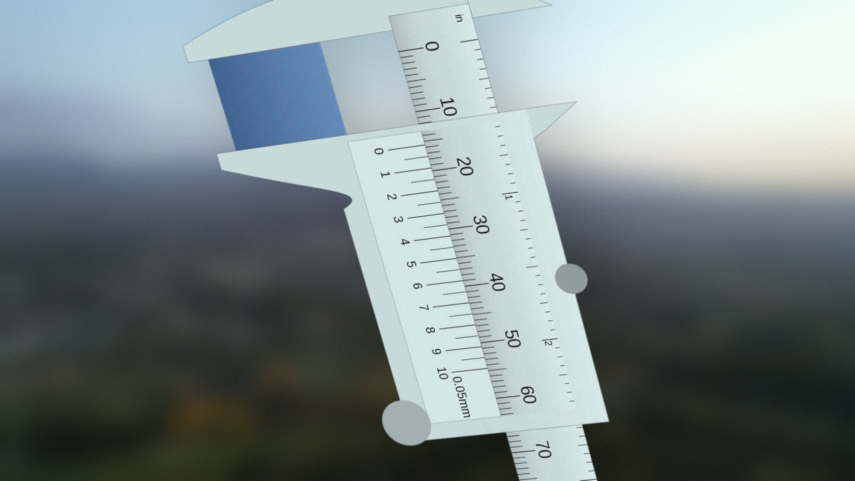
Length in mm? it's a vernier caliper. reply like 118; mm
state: 15.6; mm
